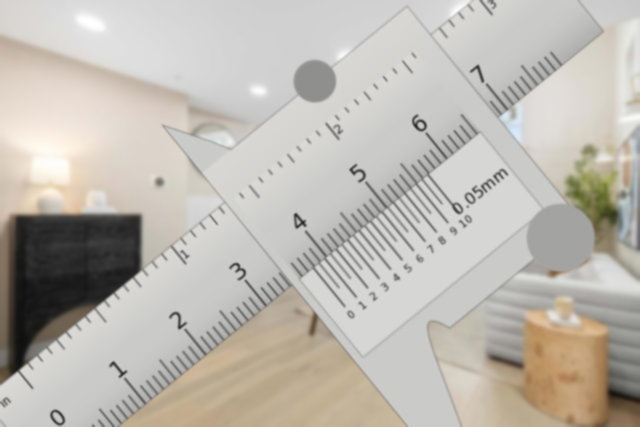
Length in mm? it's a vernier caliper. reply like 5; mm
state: 37.8; mm
